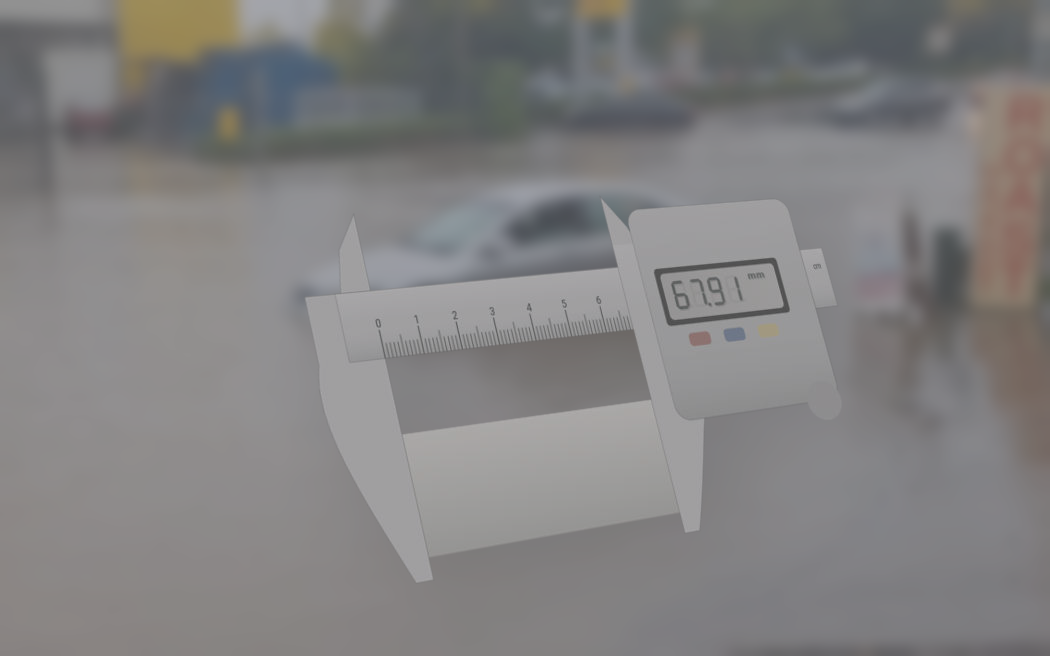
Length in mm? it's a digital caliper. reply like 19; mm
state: 67.91; mm
